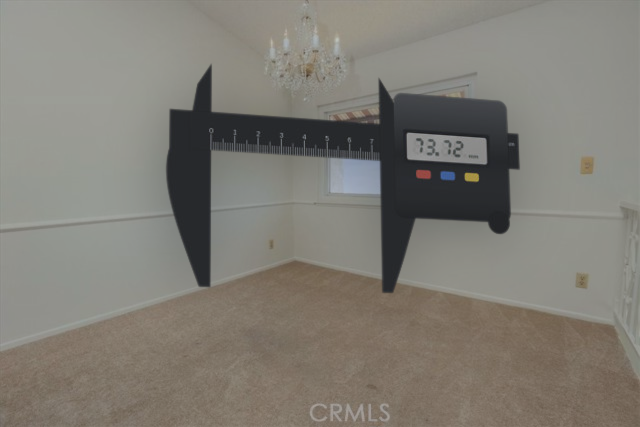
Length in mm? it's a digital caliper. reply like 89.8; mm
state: 73.72; mm
